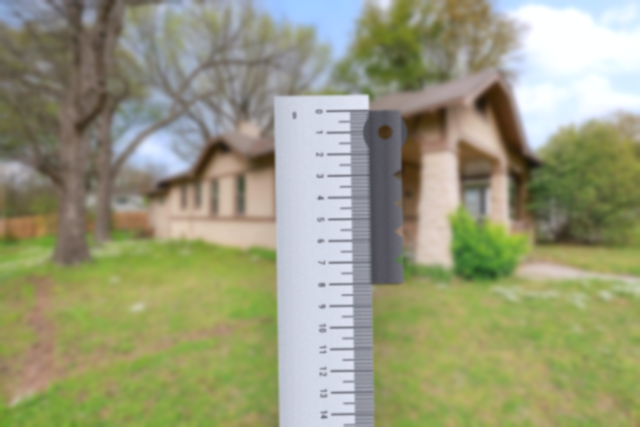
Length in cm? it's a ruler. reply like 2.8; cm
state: 8; cm
